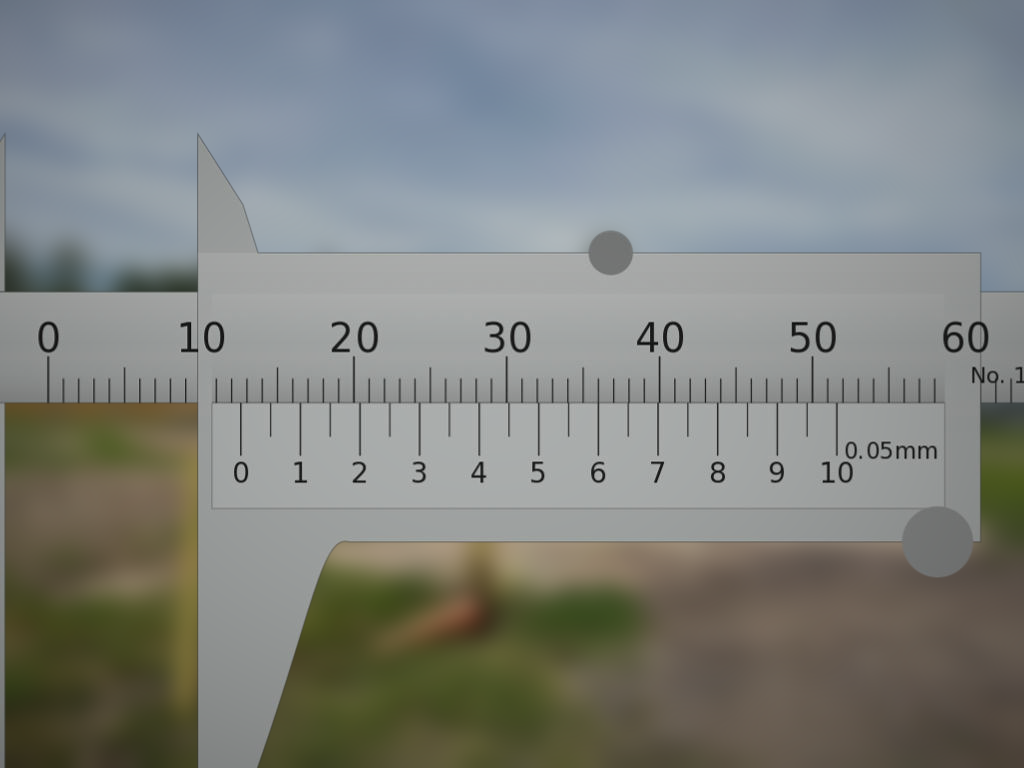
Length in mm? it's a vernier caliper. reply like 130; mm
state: 12.6; mm
